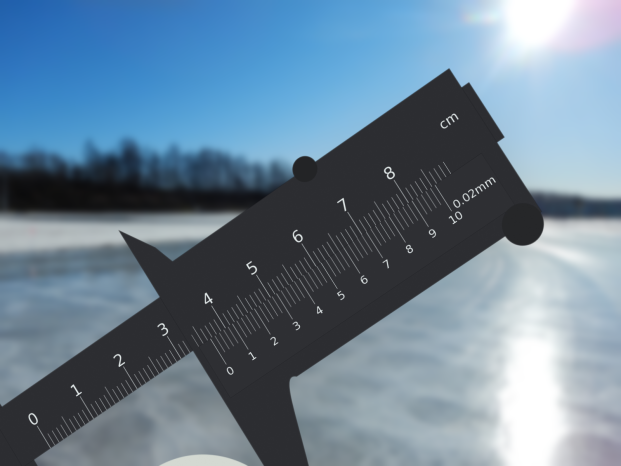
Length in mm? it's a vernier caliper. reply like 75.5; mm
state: 36.6; mm
